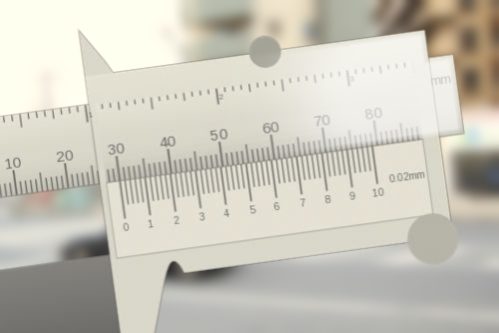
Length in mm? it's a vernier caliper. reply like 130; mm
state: 30.0; mm
